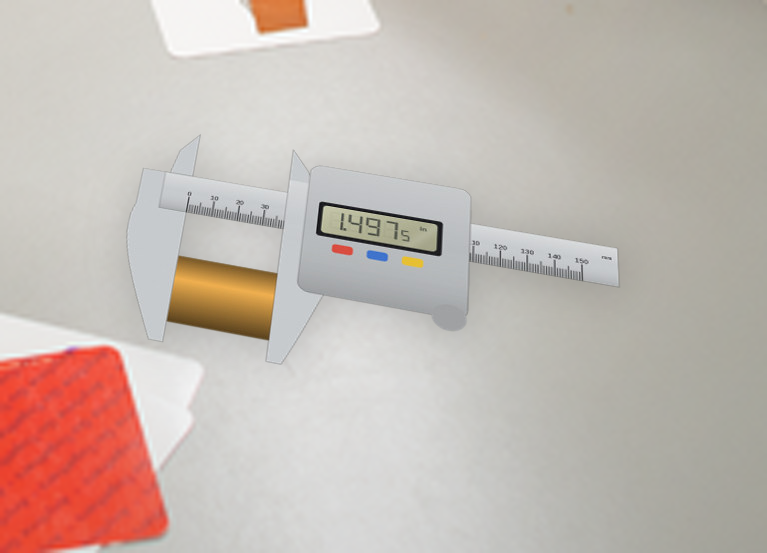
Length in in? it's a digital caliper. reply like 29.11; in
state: 1.4975; in
